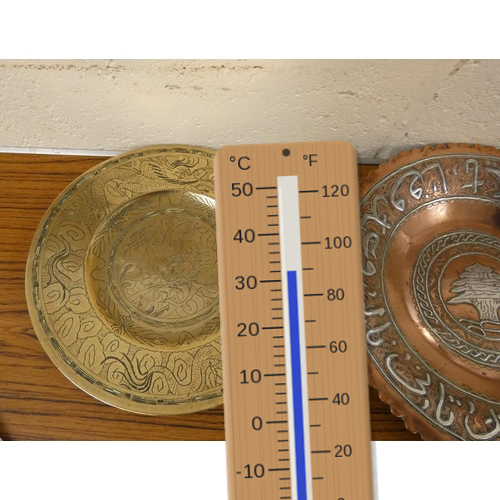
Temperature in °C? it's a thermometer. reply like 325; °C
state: 32; °C
